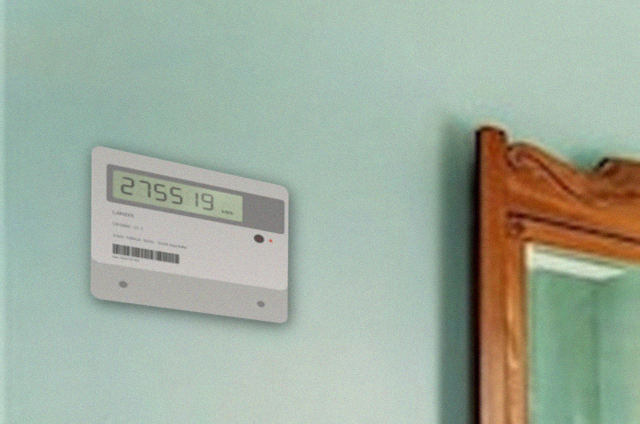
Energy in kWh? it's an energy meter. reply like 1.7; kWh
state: 275519; kWh
